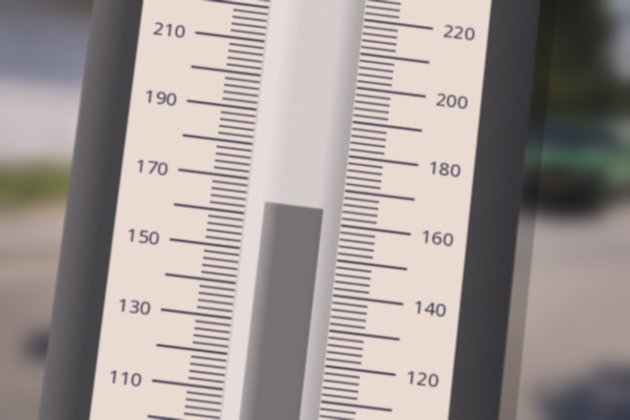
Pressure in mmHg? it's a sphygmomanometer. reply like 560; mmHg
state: 164; mmHg
